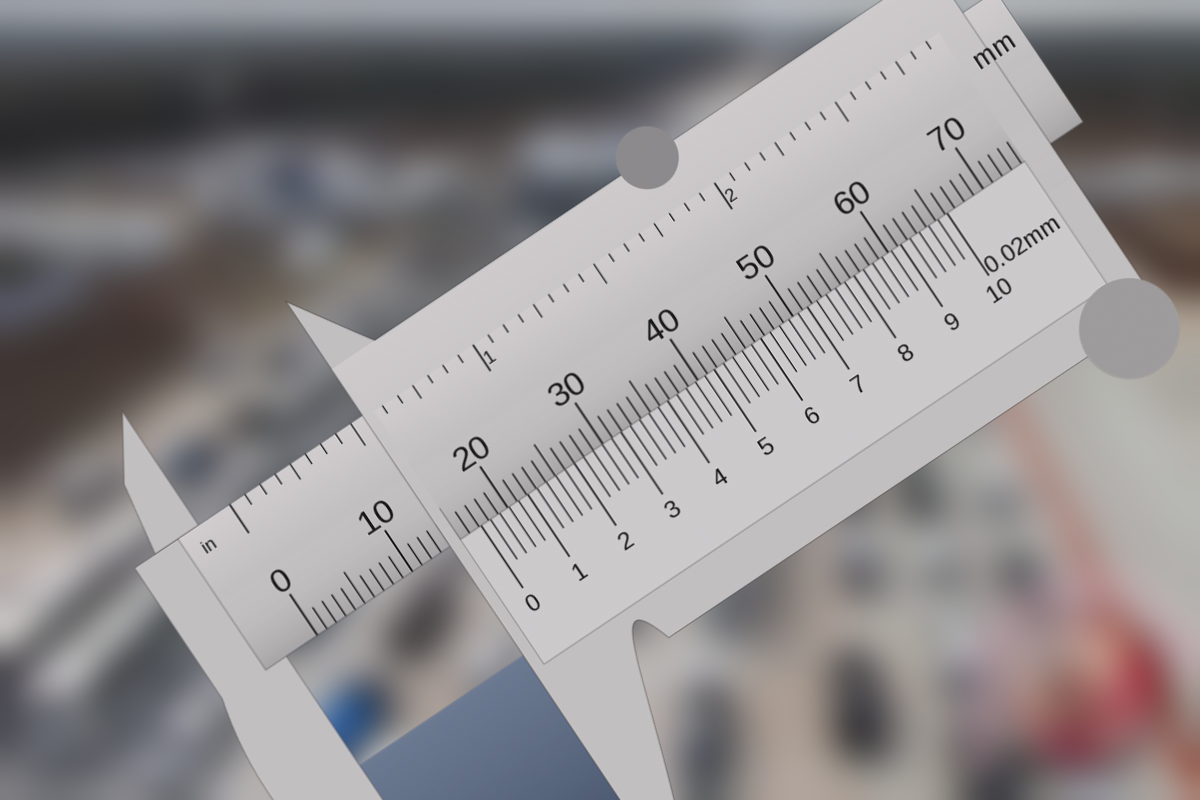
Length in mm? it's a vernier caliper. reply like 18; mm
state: 17.2; mm
